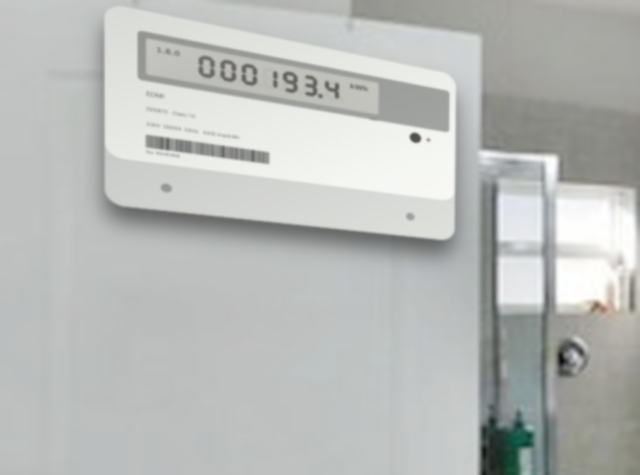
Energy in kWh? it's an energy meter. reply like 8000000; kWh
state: 193.4; kWh
